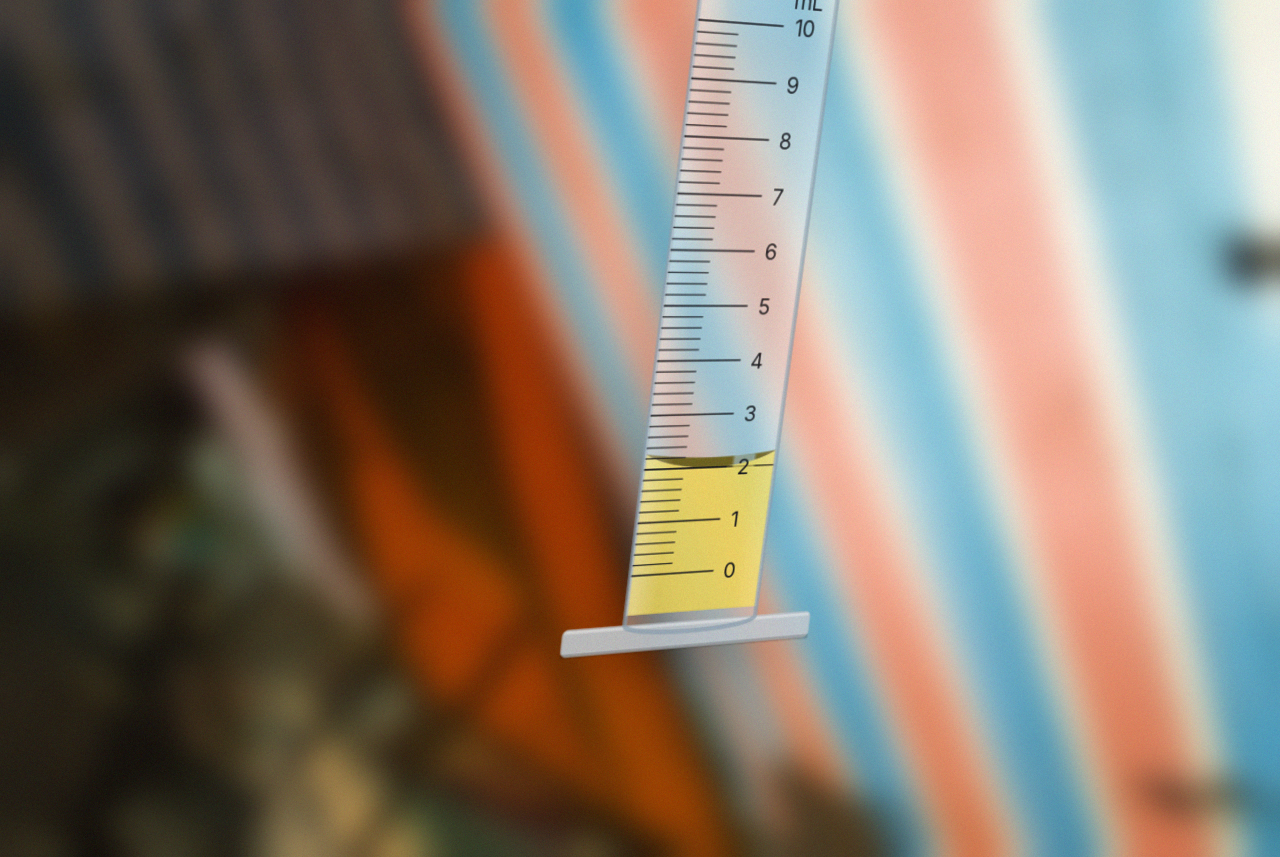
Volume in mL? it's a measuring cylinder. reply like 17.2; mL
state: 2; mL
